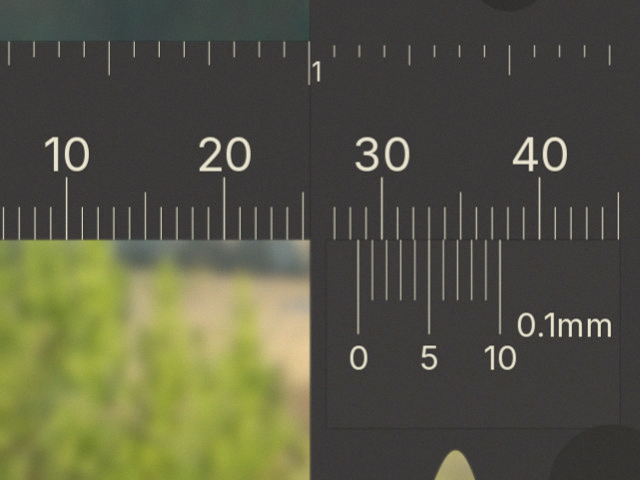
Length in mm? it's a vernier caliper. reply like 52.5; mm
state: 28.5; mm
